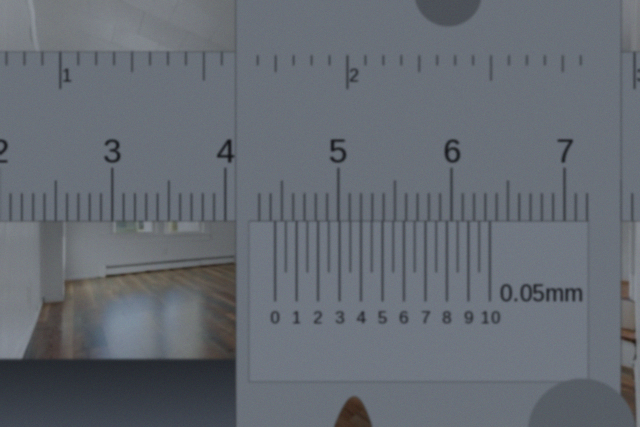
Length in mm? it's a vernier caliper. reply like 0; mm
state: 44.4; mm
